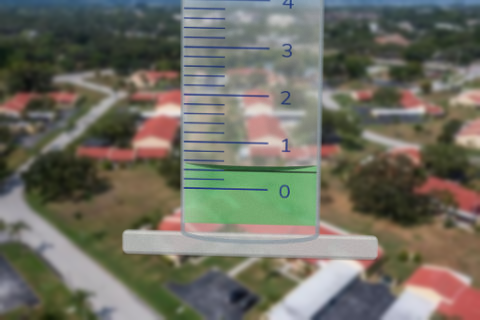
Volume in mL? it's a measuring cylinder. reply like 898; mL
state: 0.4; mL
